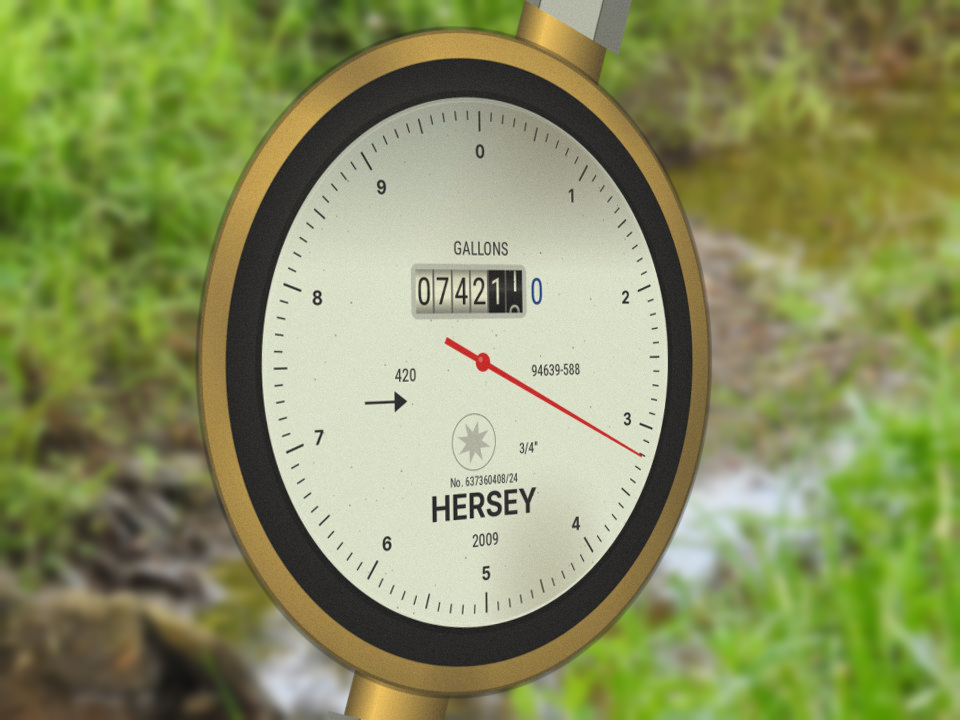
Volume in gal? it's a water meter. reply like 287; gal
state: 742113.2; gal
